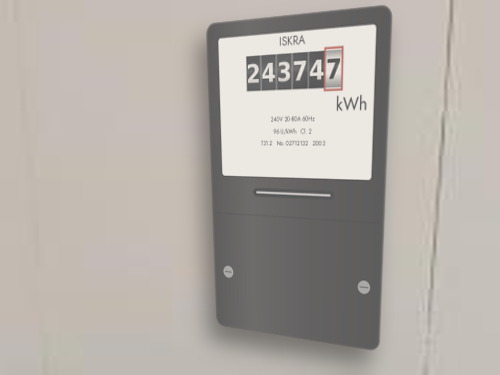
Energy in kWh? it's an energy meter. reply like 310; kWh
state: 24374.7; kWh
